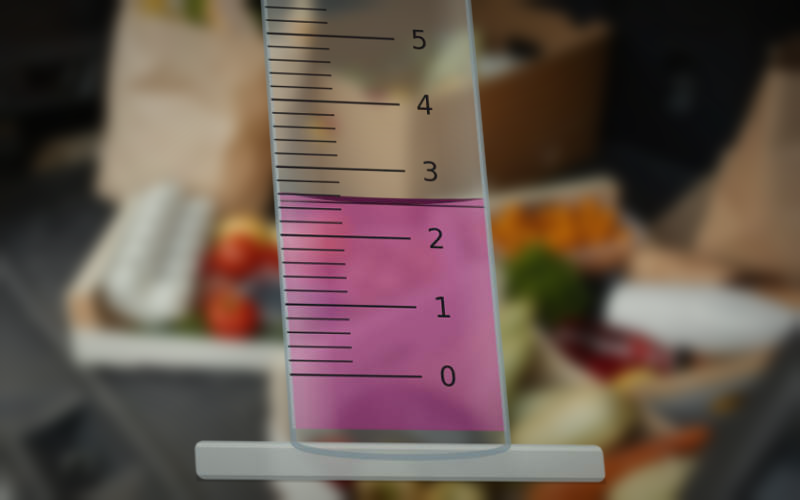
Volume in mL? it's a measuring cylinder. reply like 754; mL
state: 2.5; mL
